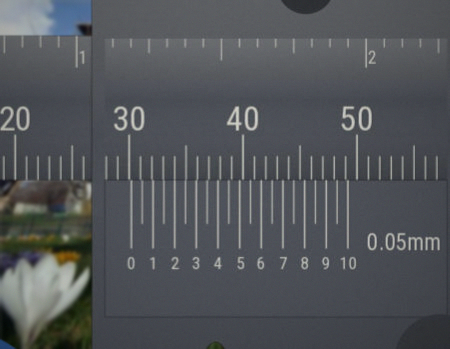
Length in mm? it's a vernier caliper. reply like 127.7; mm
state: 30.2; mm
